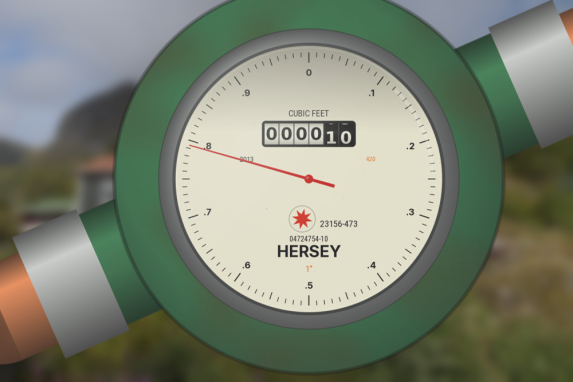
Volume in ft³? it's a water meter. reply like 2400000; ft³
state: 9.79; ft³
